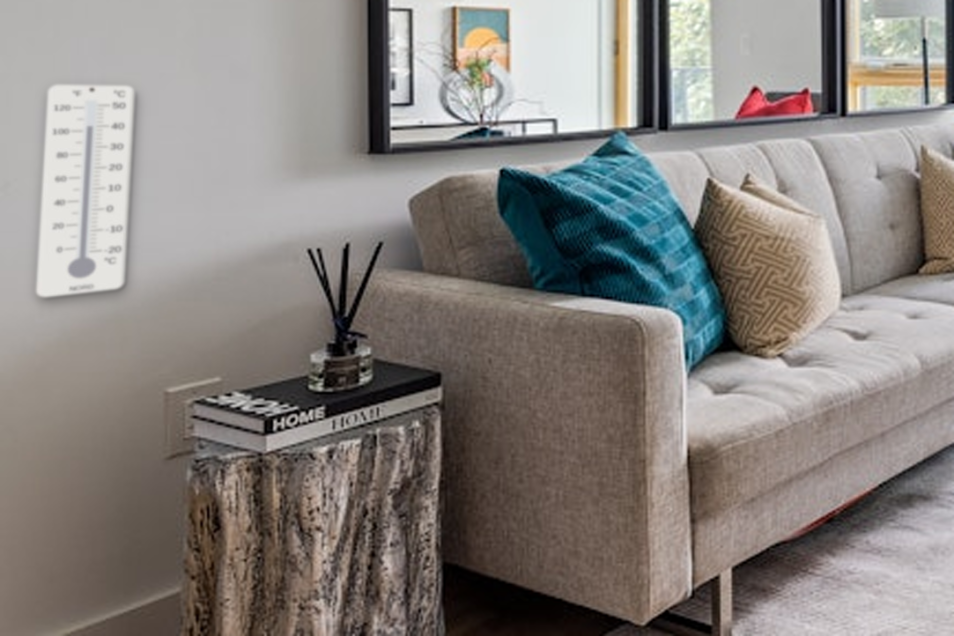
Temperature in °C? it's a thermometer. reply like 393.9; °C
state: 40; °C
